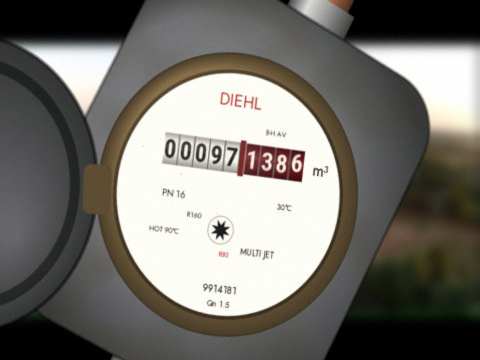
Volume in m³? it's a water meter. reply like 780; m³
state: 97.1386; m³
